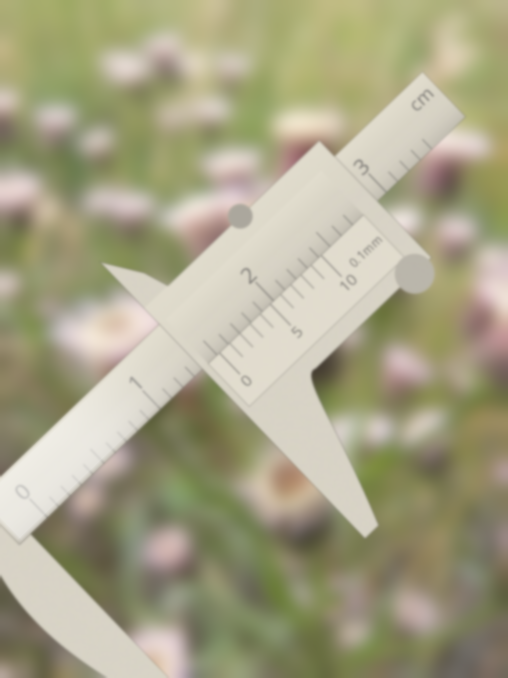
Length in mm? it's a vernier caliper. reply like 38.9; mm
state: 15.2; mm
